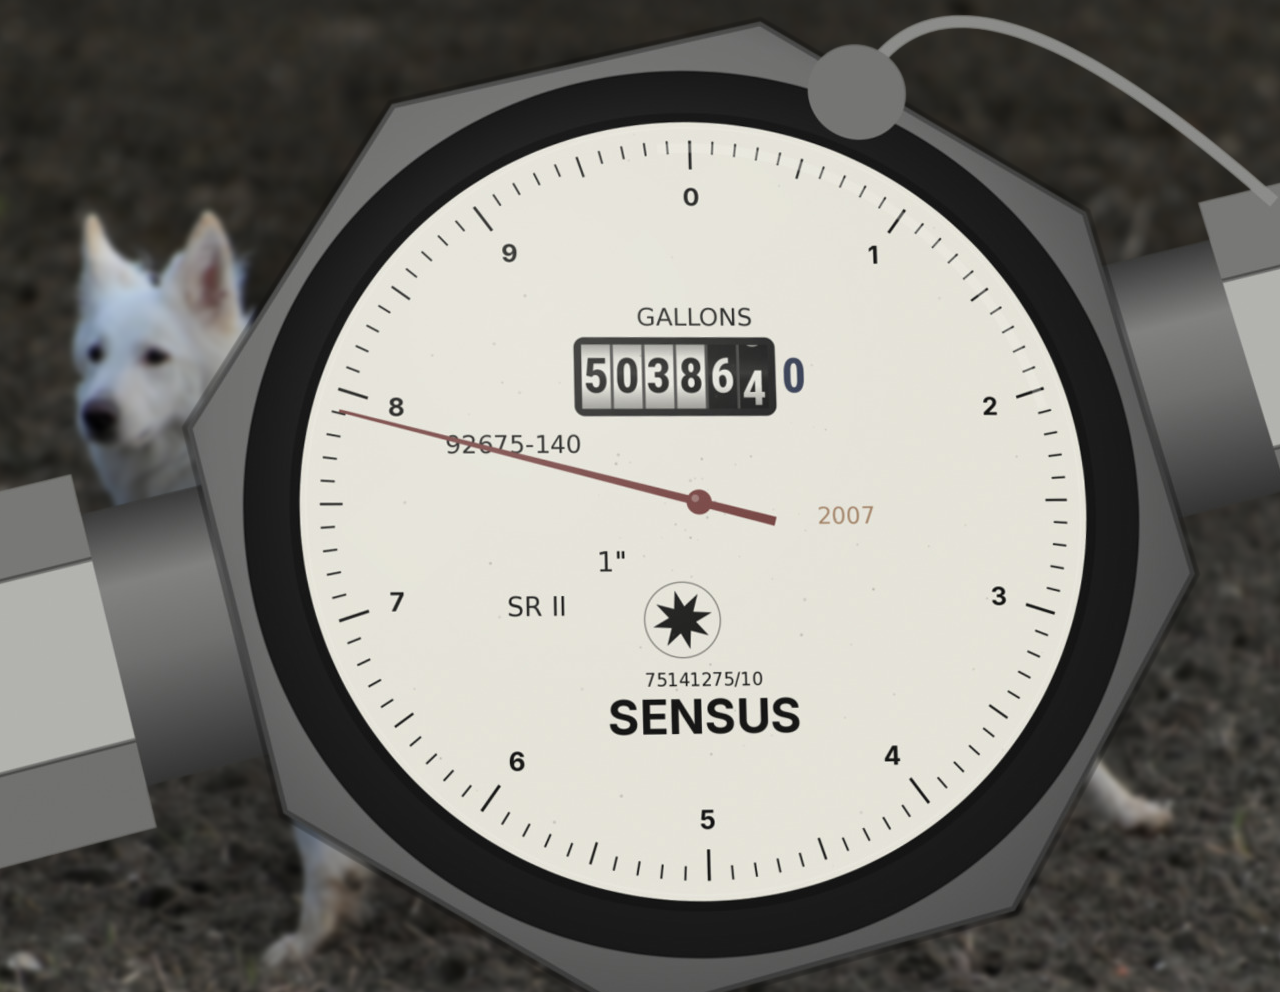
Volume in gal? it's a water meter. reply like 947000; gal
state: 5038637.9; gal
